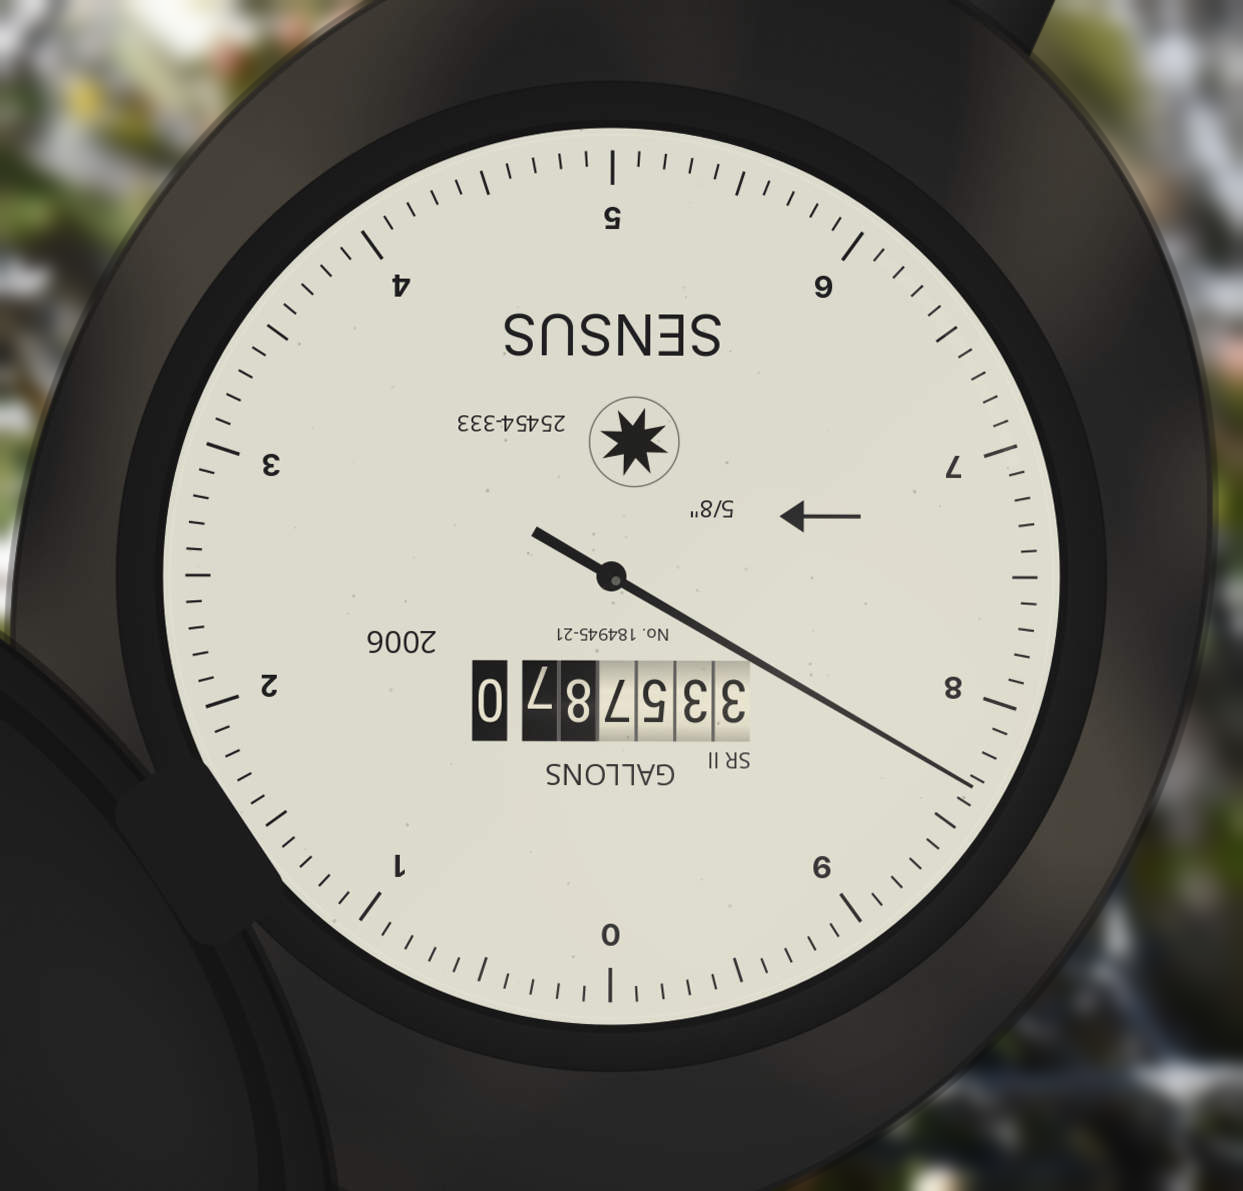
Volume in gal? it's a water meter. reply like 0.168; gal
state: 3357868.3; gal
